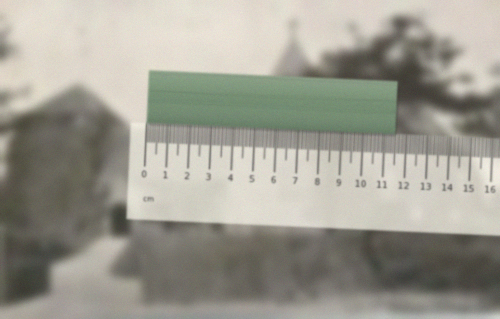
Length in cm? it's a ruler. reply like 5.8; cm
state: 11.5; cm
